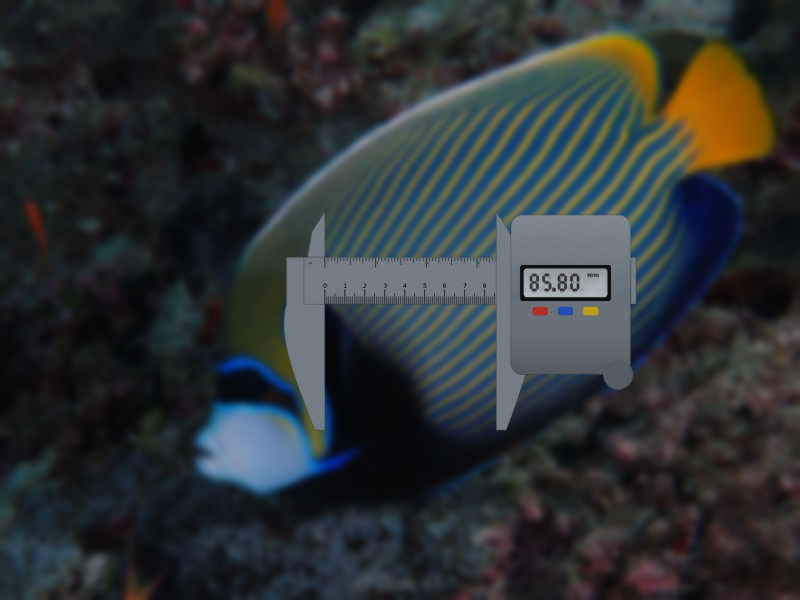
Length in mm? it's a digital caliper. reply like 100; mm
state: 85.80; mm
